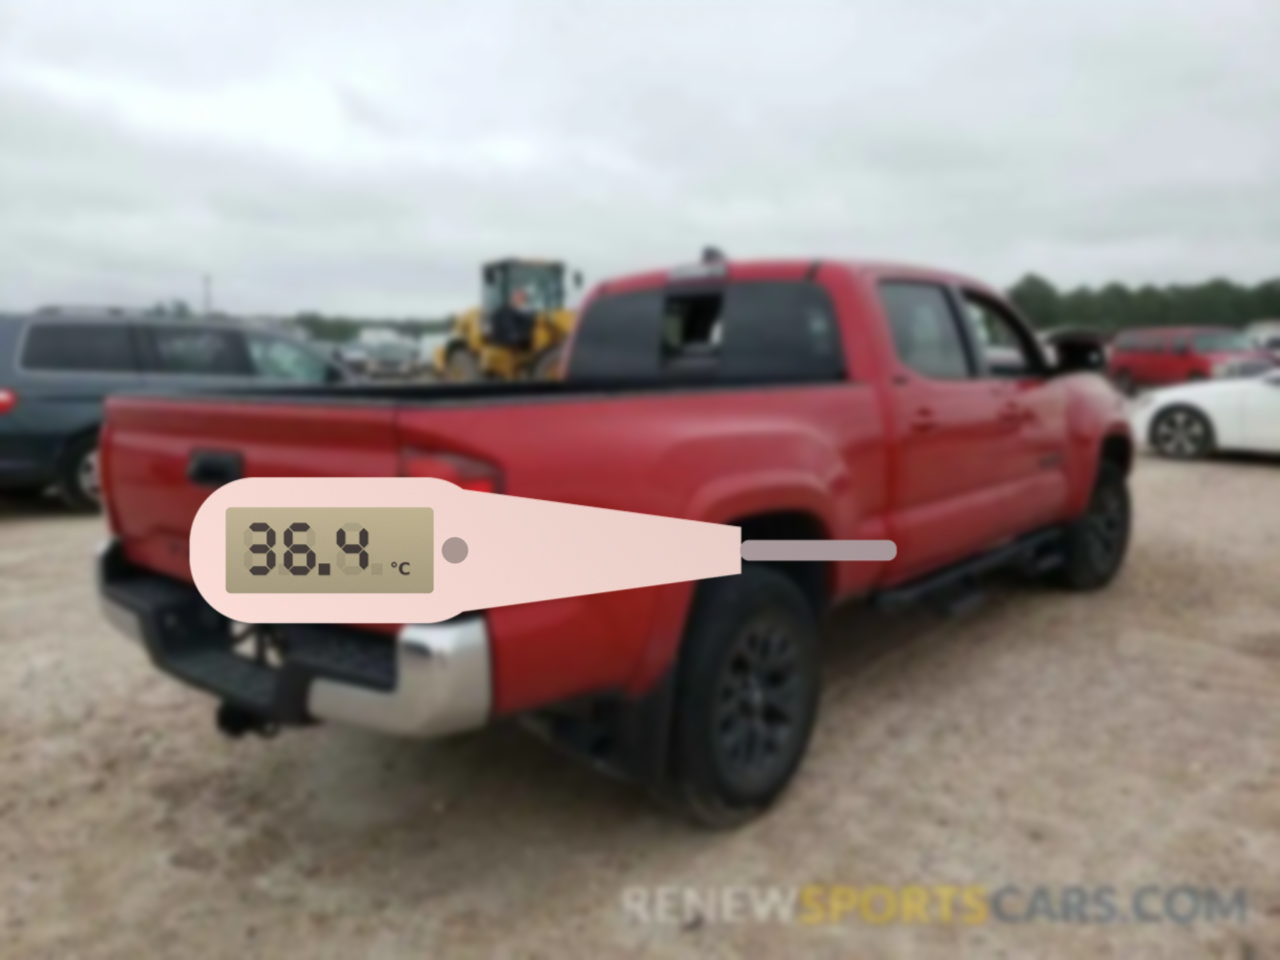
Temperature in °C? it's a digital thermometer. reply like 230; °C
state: 36.4; °C
